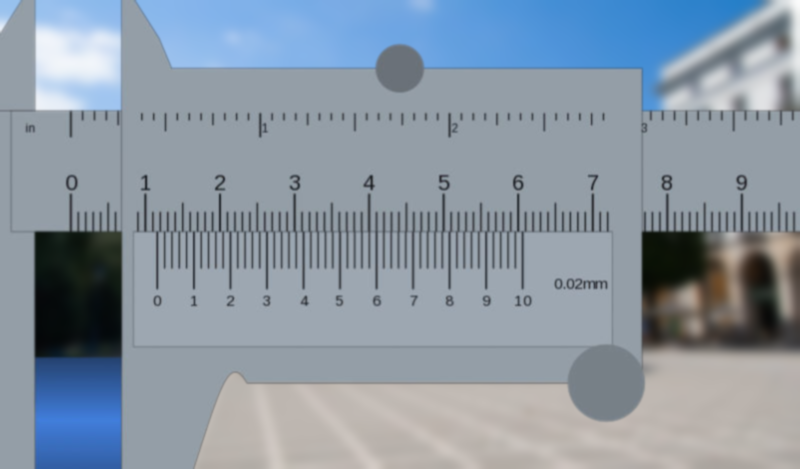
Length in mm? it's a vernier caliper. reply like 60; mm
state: 11.6; mm
